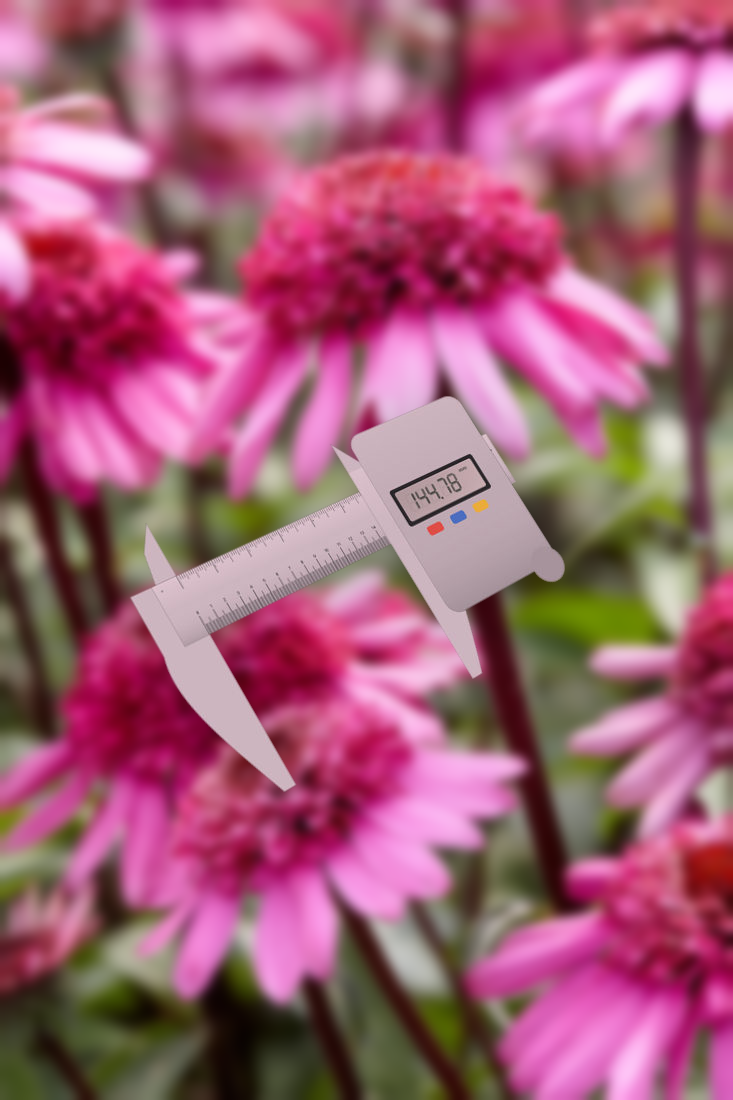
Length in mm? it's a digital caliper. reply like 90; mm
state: 144.78; mm
